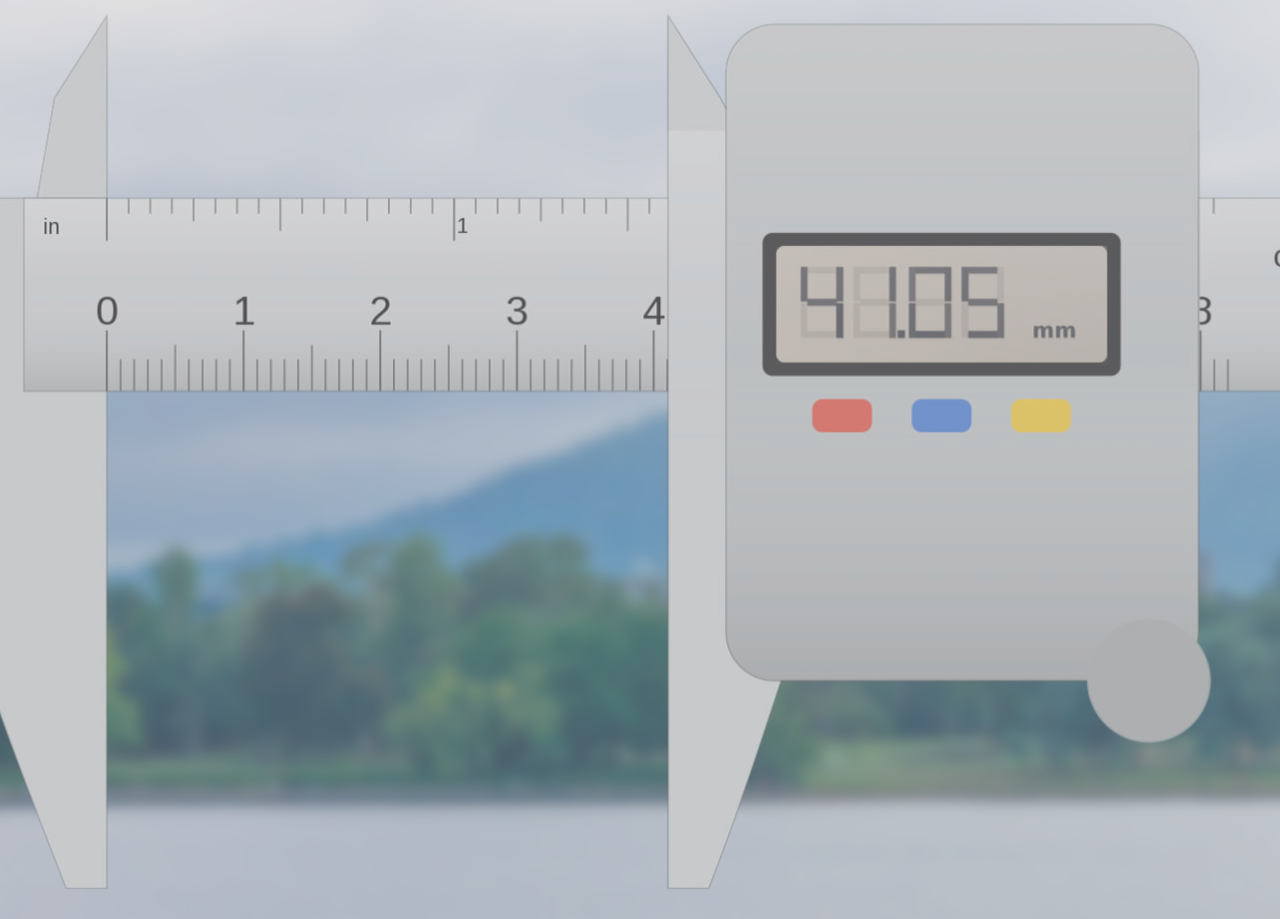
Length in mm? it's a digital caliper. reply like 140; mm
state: 41.05; mm
